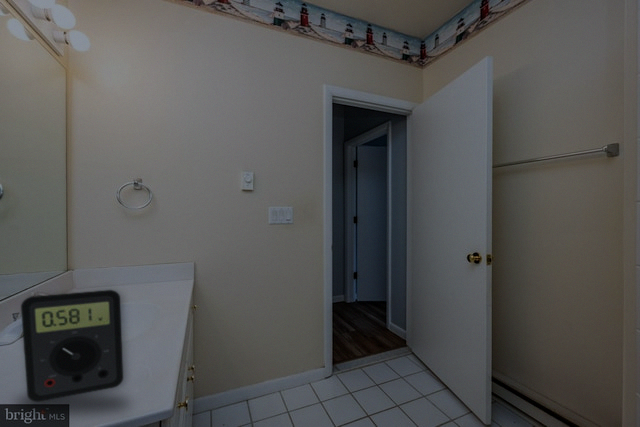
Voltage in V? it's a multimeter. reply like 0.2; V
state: 0.581; V
